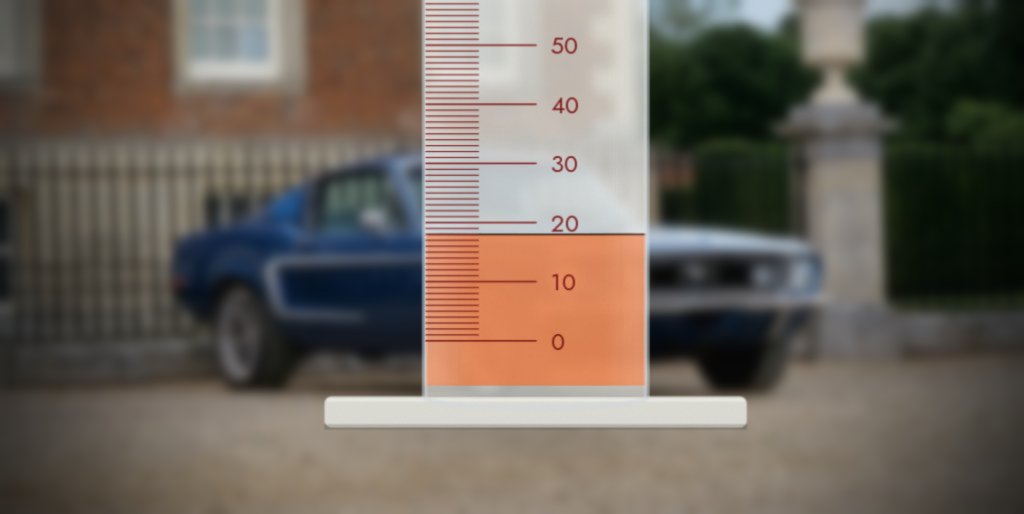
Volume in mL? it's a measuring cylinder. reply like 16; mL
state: 18; mL
